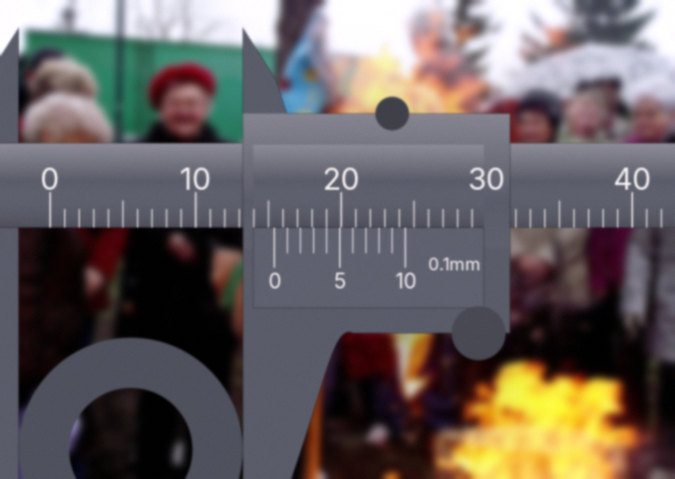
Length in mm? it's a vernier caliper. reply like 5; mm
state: 15.4; mm
